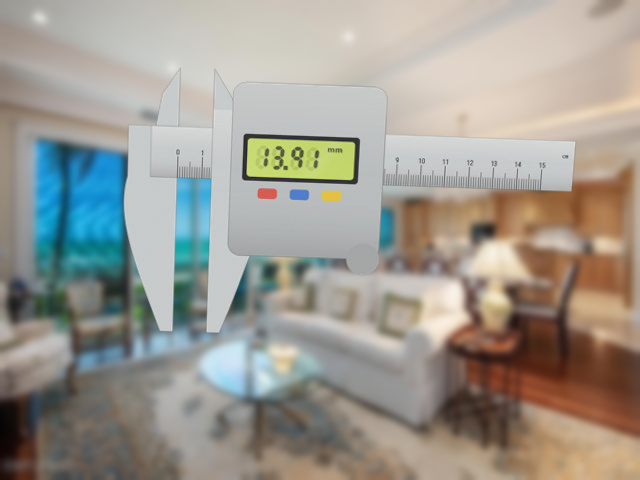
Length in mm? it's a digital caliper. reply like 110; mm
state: 13.91; mm
